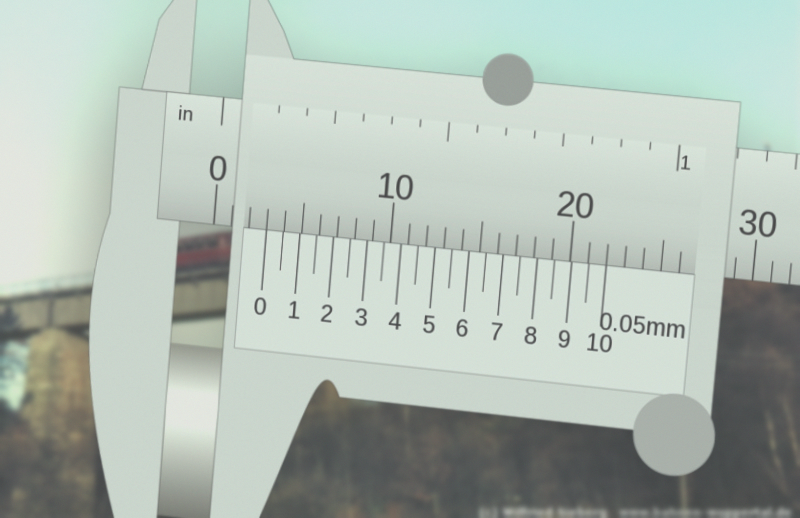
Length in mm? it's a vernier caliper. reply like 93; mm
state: 3.0; mm
